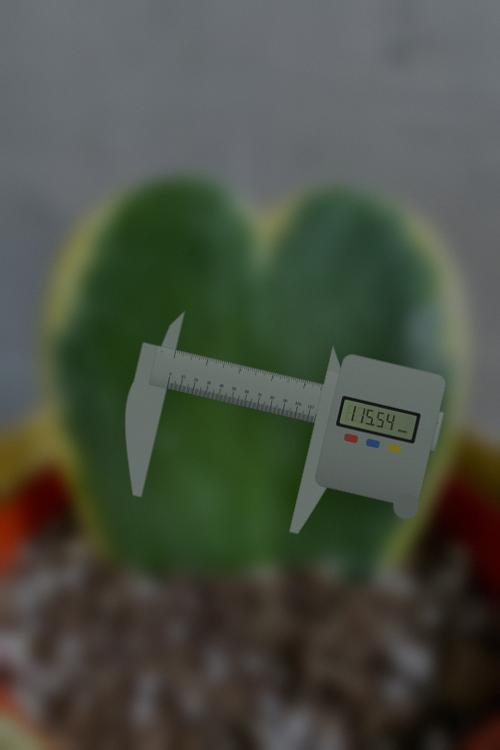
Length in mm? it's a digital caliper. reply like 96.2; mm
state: 115.54; mm
